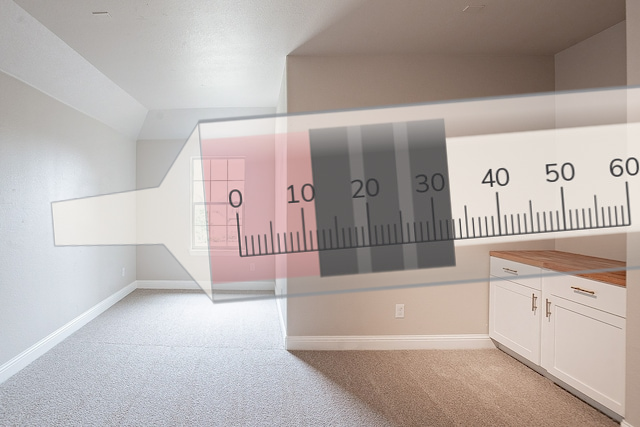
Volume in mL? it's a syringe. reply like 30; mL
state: 12; mL
